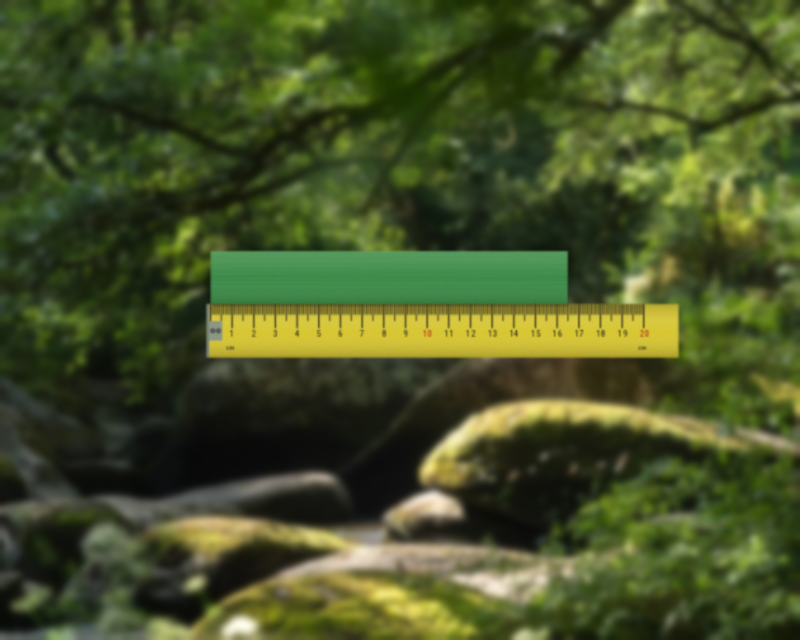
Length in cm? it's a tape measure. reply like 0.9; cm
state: 16.5; cm
